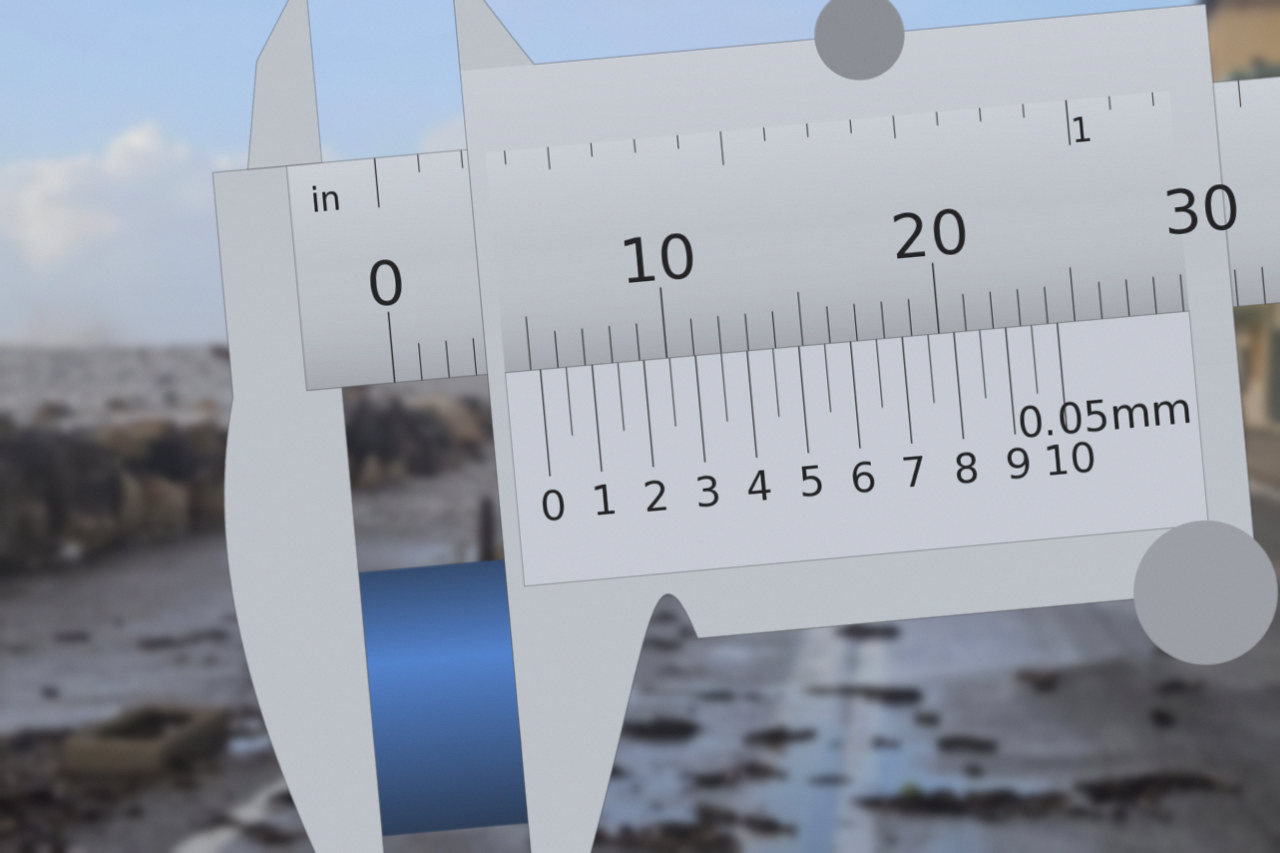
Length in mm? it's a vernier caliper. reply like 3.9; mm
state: 5.35; mm
